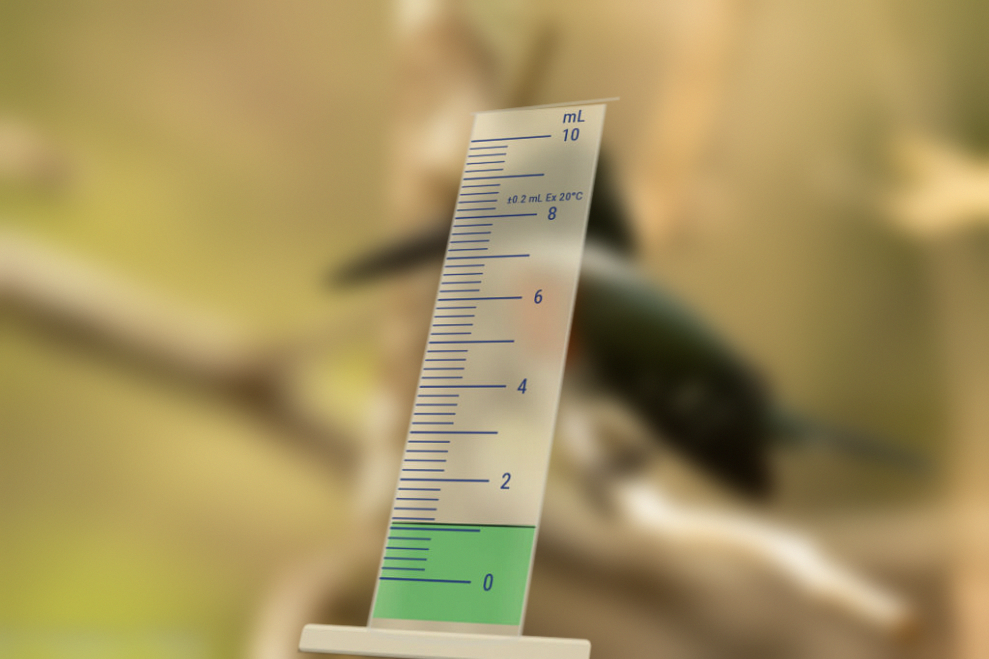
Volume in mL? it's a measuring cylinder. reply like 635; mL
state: 1.1; mL
